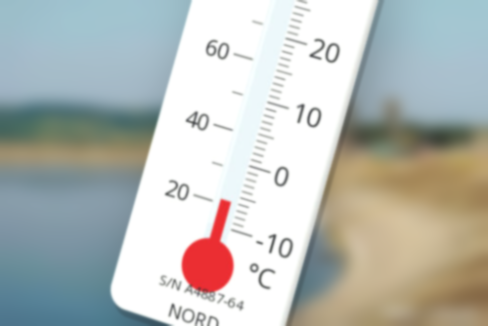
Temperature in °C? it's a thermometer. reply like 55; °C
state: -6; °C
